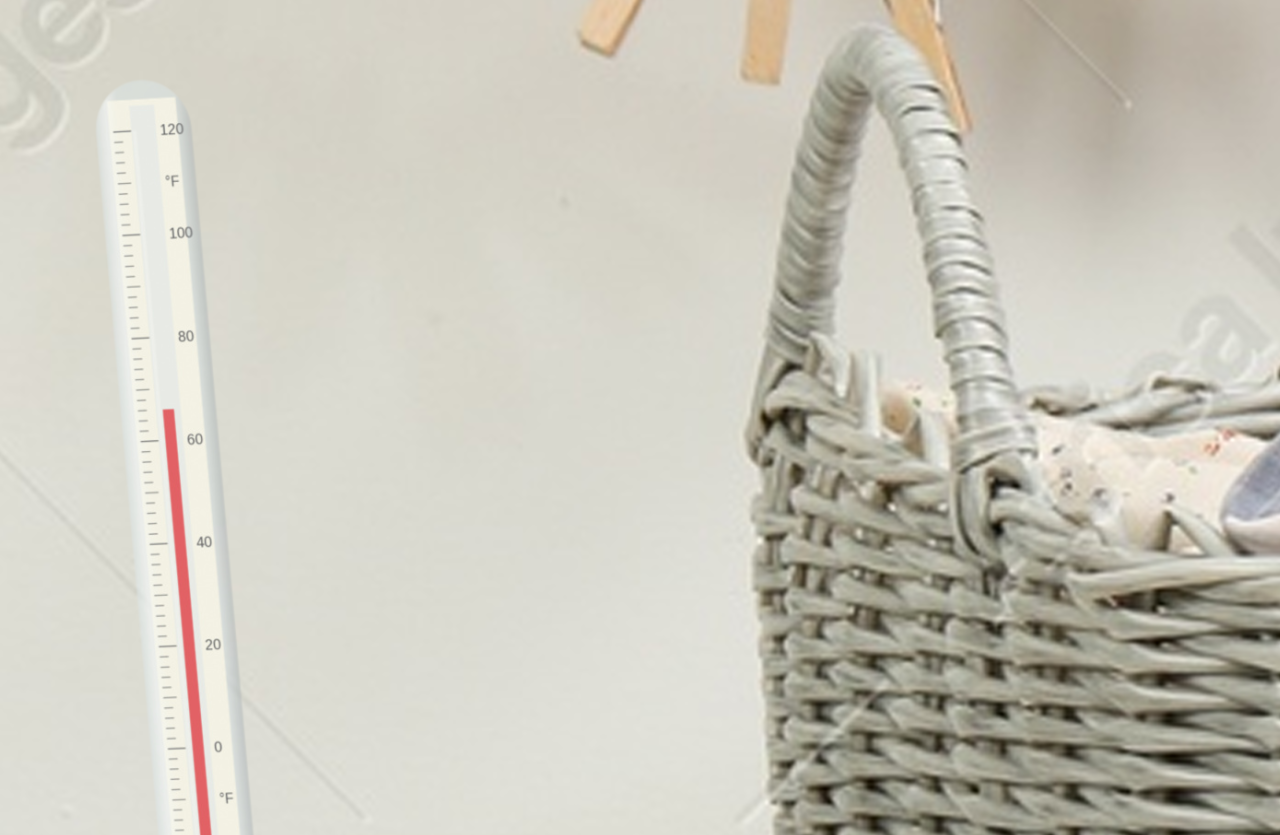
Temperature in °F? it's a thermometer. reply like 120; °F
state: 66; °F
